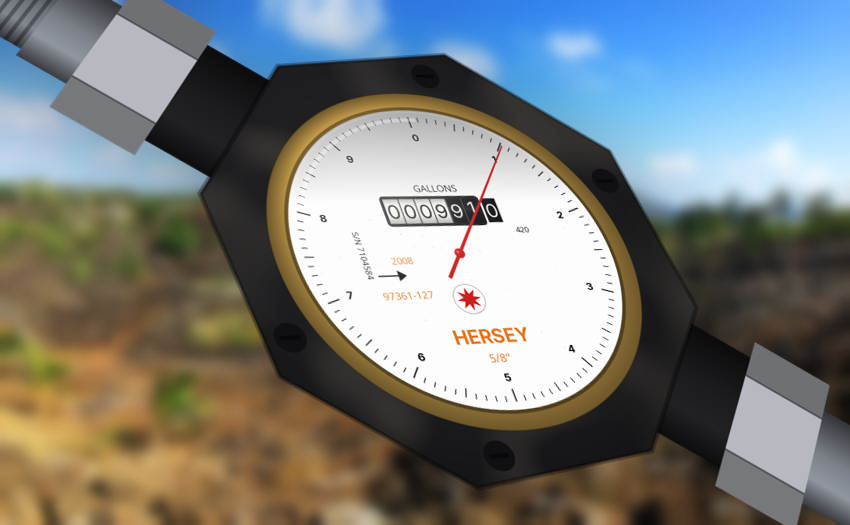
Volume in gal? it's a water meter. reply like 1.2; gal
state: 9911.0; gal
